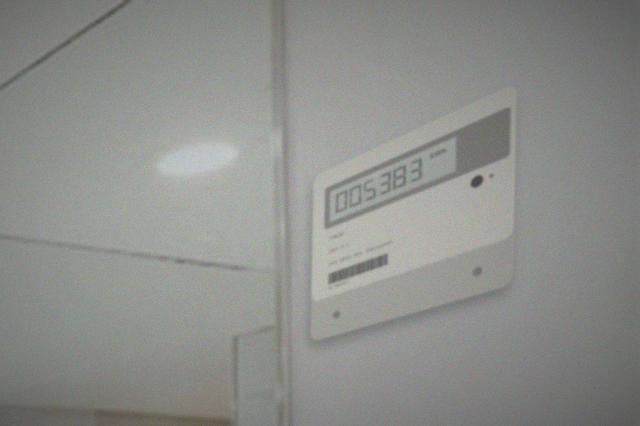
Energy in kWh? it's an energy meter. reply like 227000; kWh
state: 5383; kWh
